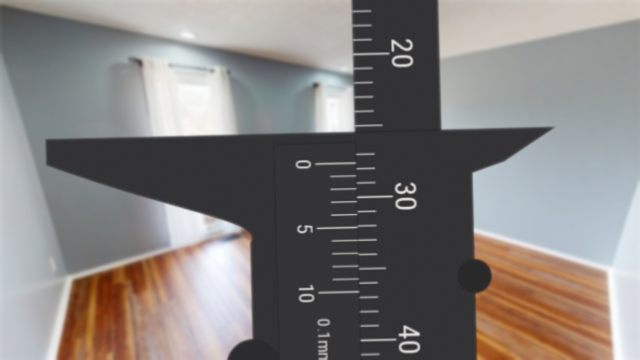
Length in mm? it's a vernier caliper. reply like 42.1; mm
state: 27.6; mm
